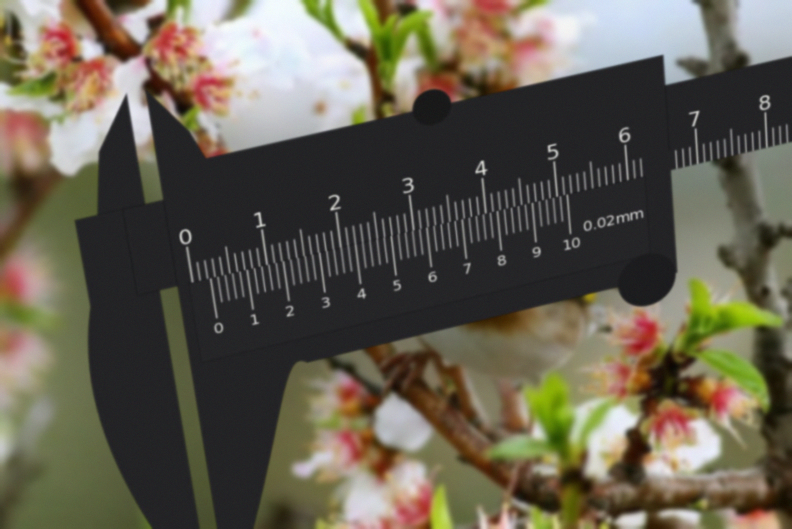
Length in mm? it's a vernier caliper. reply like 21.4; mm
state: 2.4; mm
